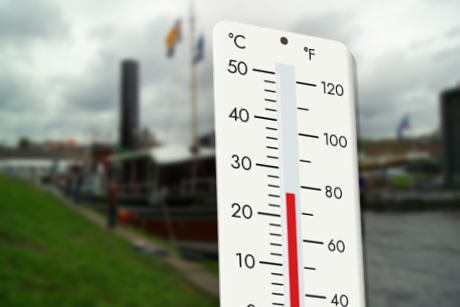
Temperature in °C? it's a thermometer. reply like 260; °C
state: 25; °C
